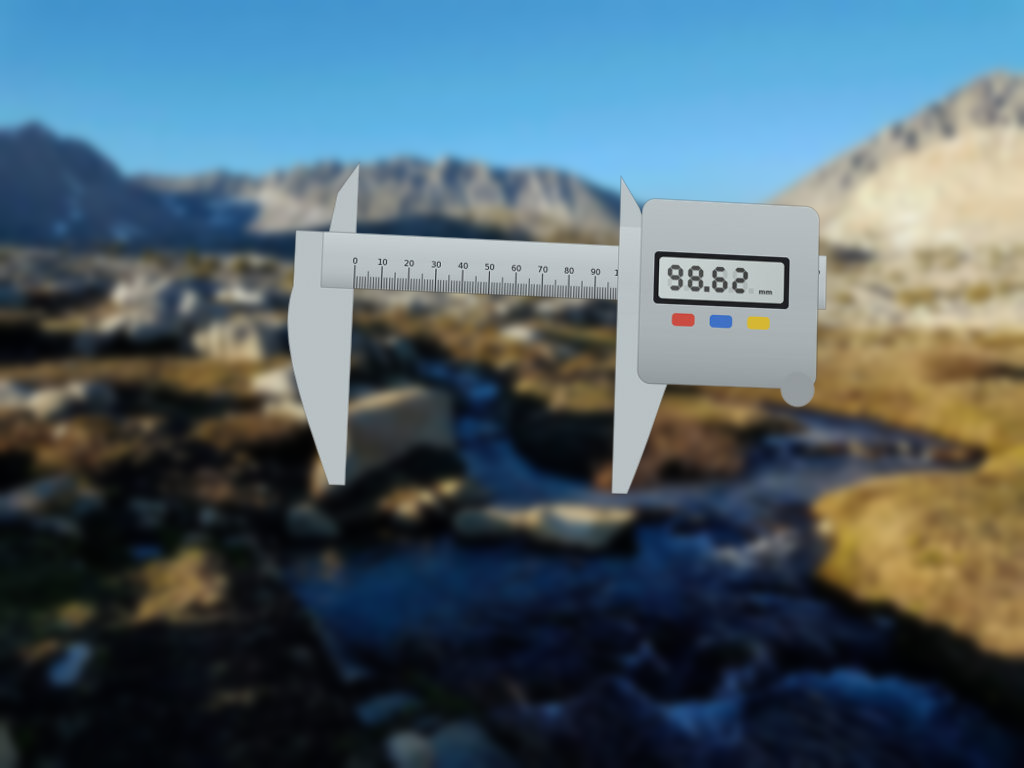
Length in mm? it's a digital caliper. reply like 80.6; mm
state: 98.62; mm
